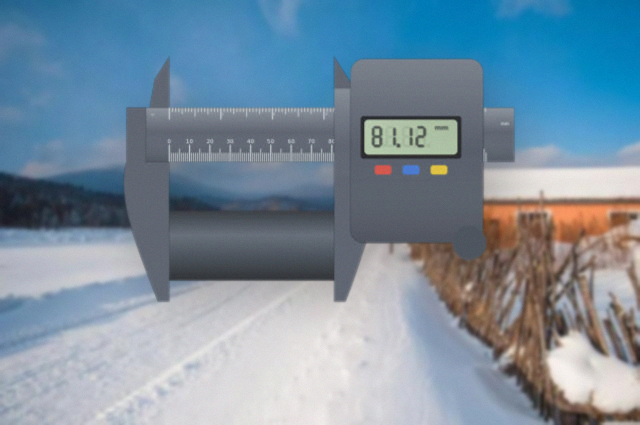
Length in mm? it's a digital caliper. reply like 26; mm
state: 81.12; mm
